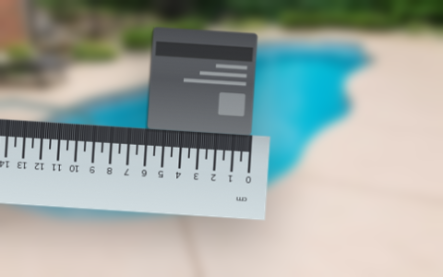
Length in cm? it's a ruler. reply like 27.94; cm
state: 6; cm
